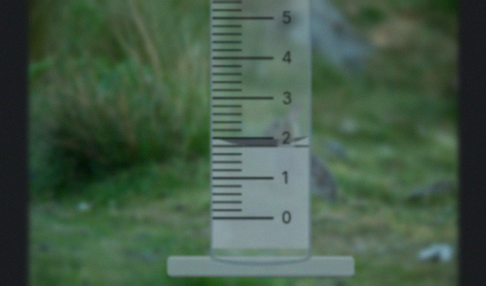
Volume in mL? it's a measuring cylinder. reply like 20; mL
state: 1.8; mL
